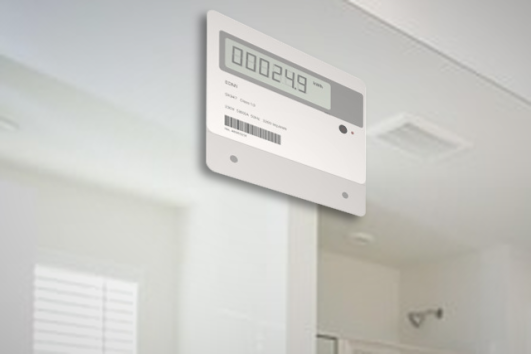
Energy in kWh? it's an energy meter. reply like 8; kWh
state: 24.9; kWh
